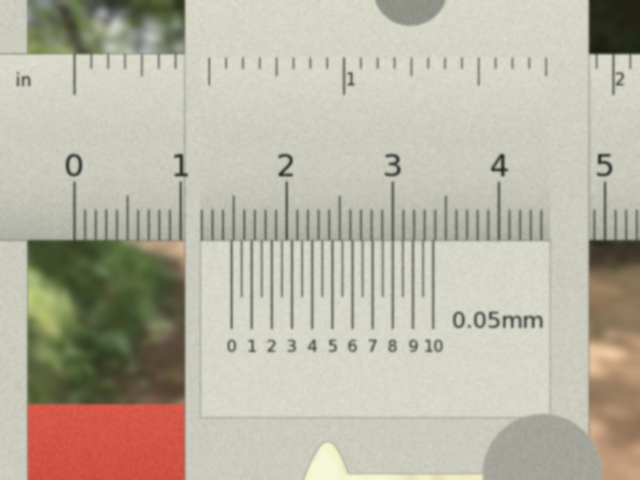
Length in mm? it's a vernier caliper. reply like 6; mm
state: 14.8; mm
